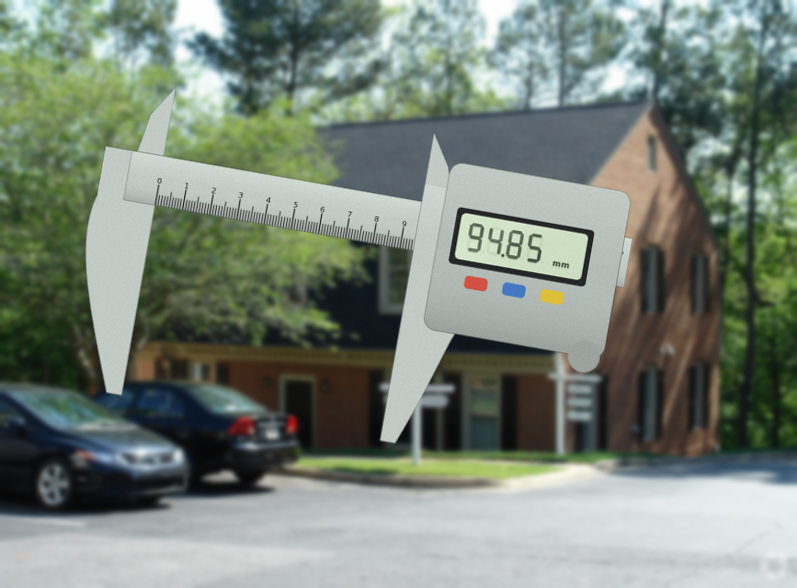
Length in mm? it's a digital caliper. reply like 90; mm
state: 94.85; mm
